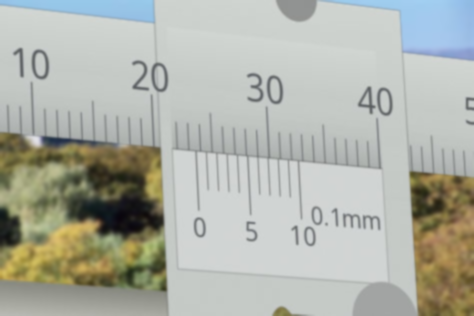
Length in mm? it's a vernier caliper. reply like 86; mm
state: 23.6; mm
